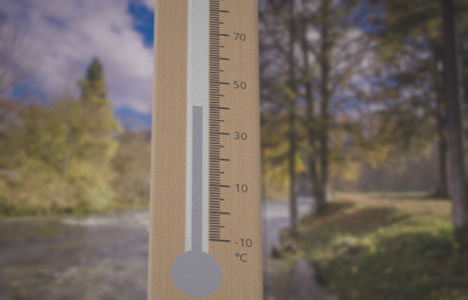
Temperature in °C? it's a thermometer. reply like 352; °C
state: 40; °C
